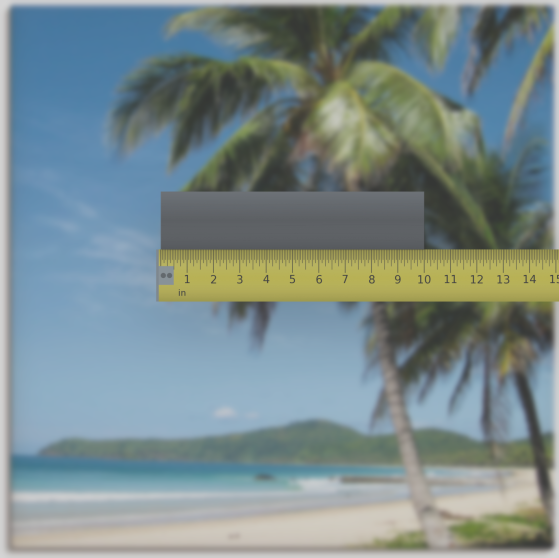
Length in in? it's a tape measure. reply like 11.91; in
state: 10; in
